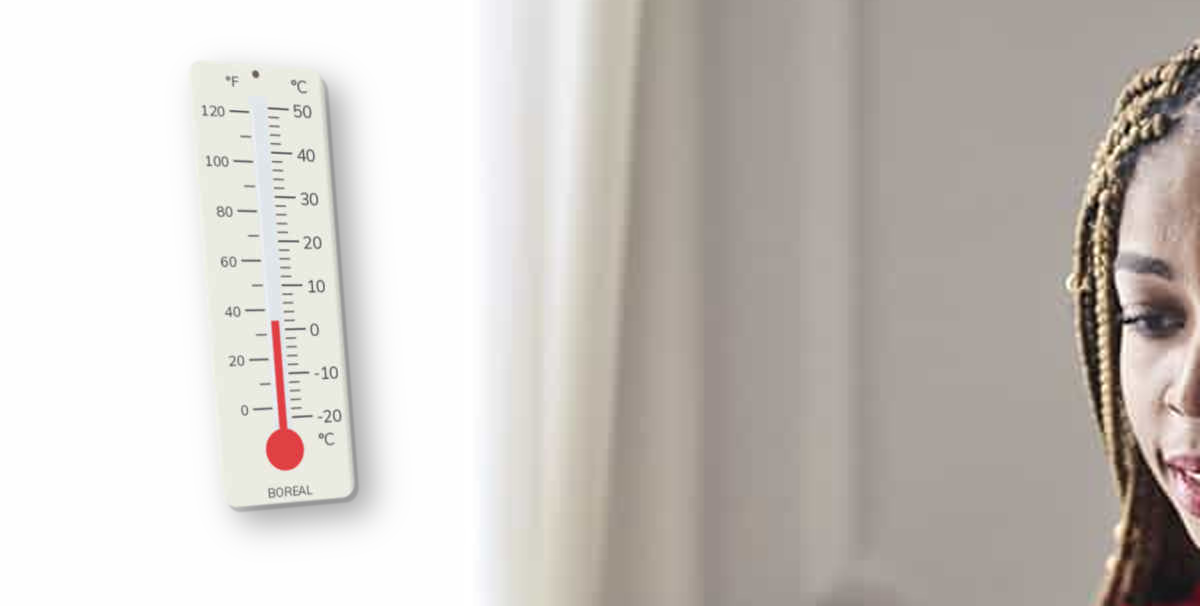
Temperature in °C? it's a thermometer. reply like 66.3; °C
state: 2; °C
